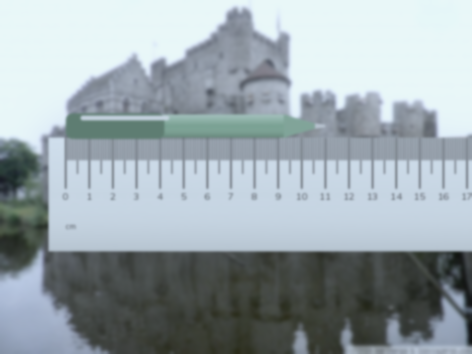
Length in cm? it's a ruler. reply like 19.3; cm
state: 11; cm
